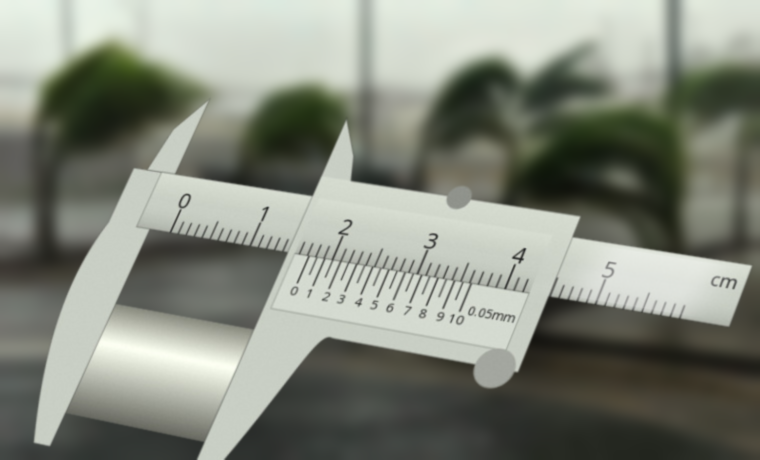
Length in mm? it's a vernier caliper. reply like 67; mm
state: 17.2; mm
